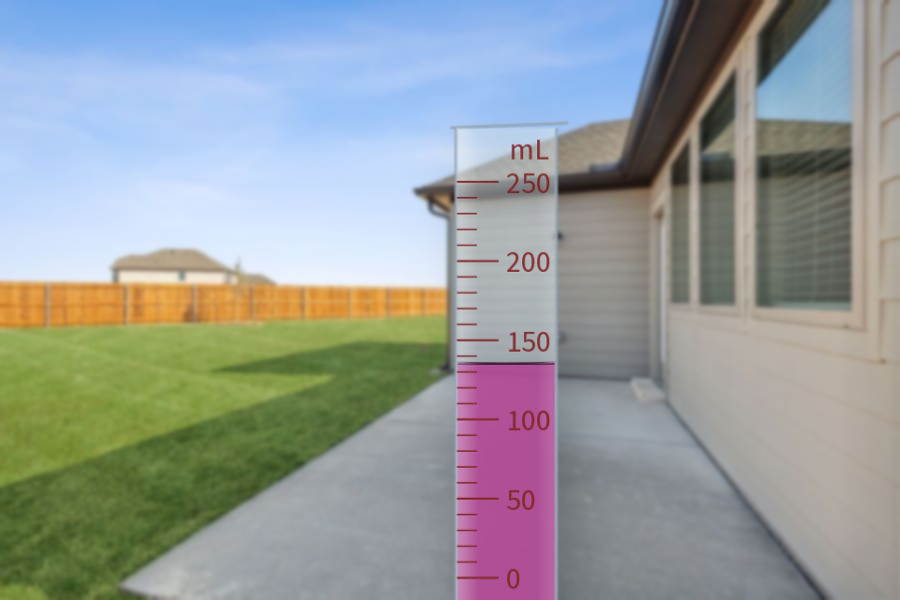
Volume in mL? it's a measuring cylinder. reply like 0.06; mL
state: 135; mL
